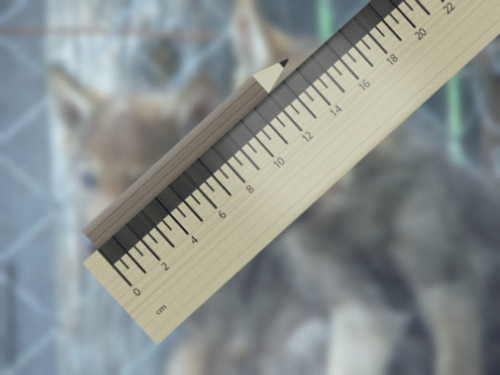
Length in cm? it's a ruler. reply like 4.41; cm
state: 14; cm
